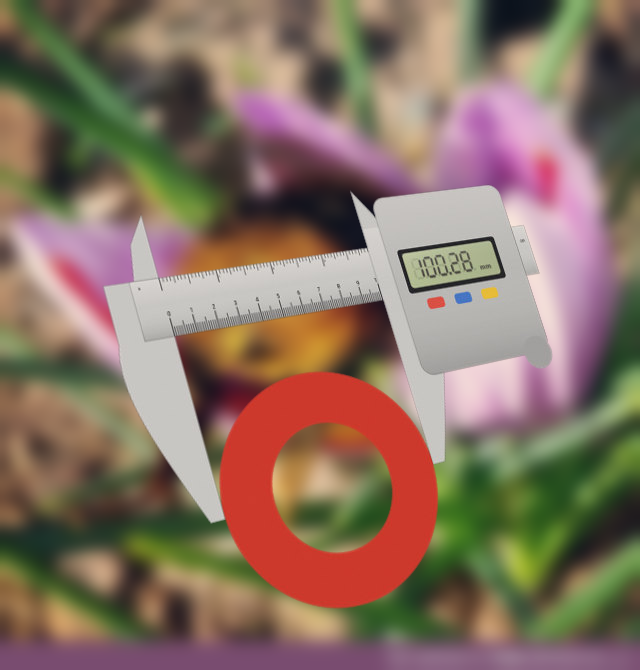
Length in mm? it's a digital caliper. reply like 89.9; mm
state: 100.28; mm
